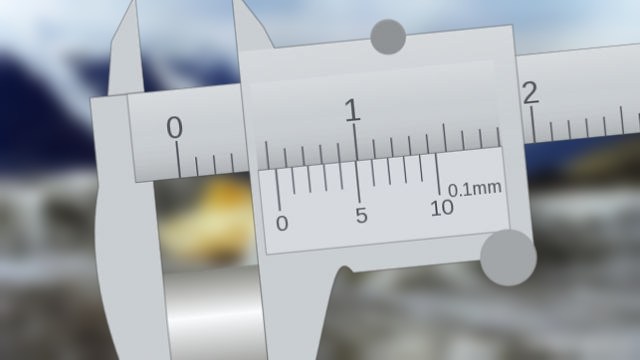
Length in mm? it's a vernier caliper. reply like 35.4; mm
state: 5.4; mm
